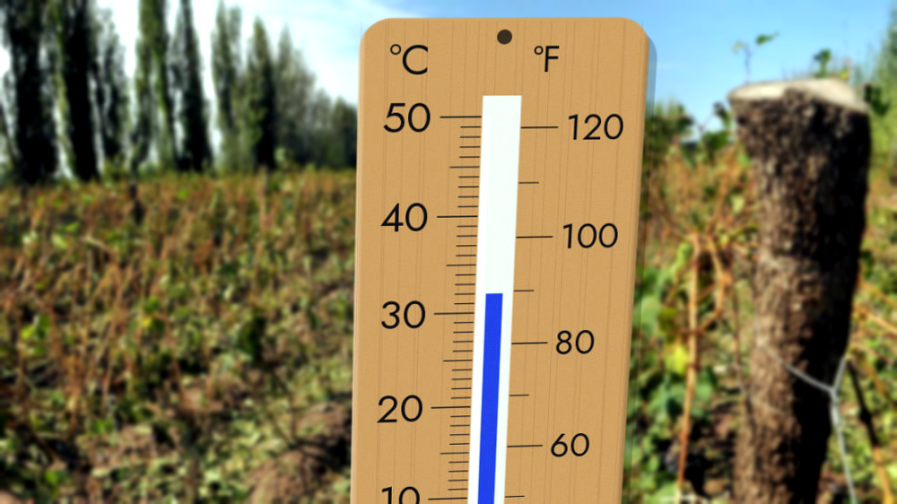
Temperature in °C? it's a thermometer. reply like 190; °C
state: 32; °C
